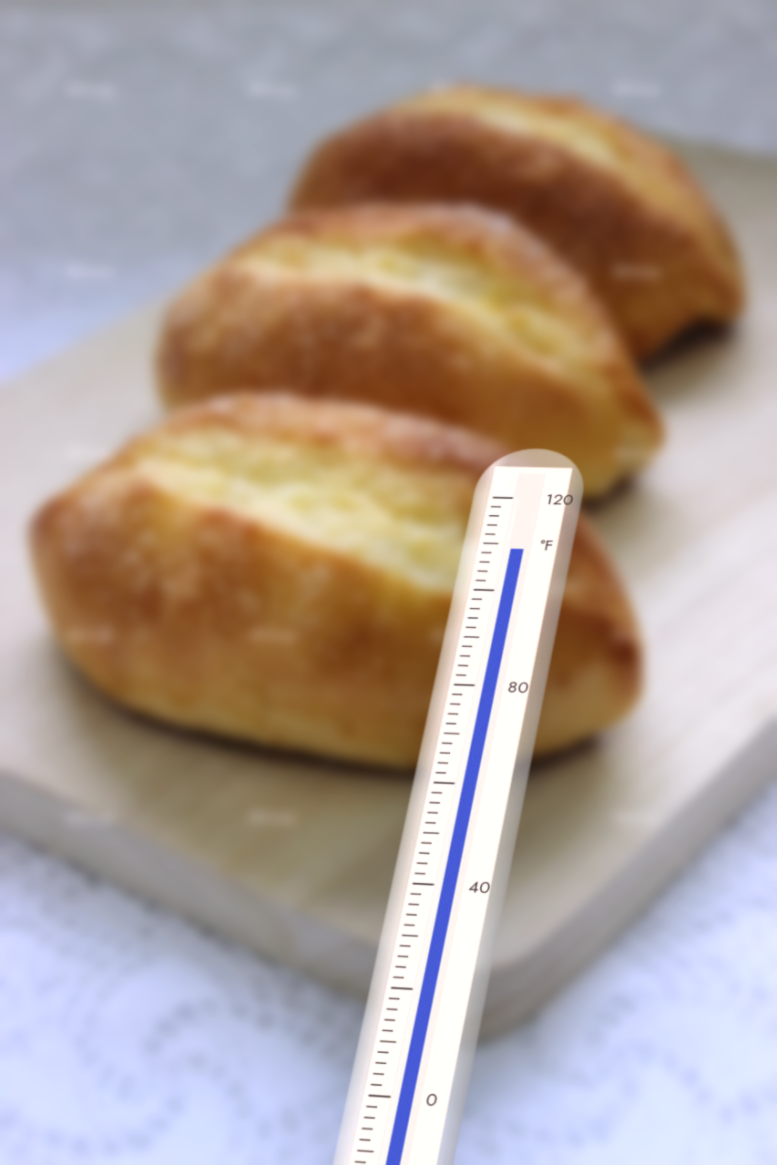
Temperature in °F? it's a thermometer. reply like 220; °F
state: 109; °F
